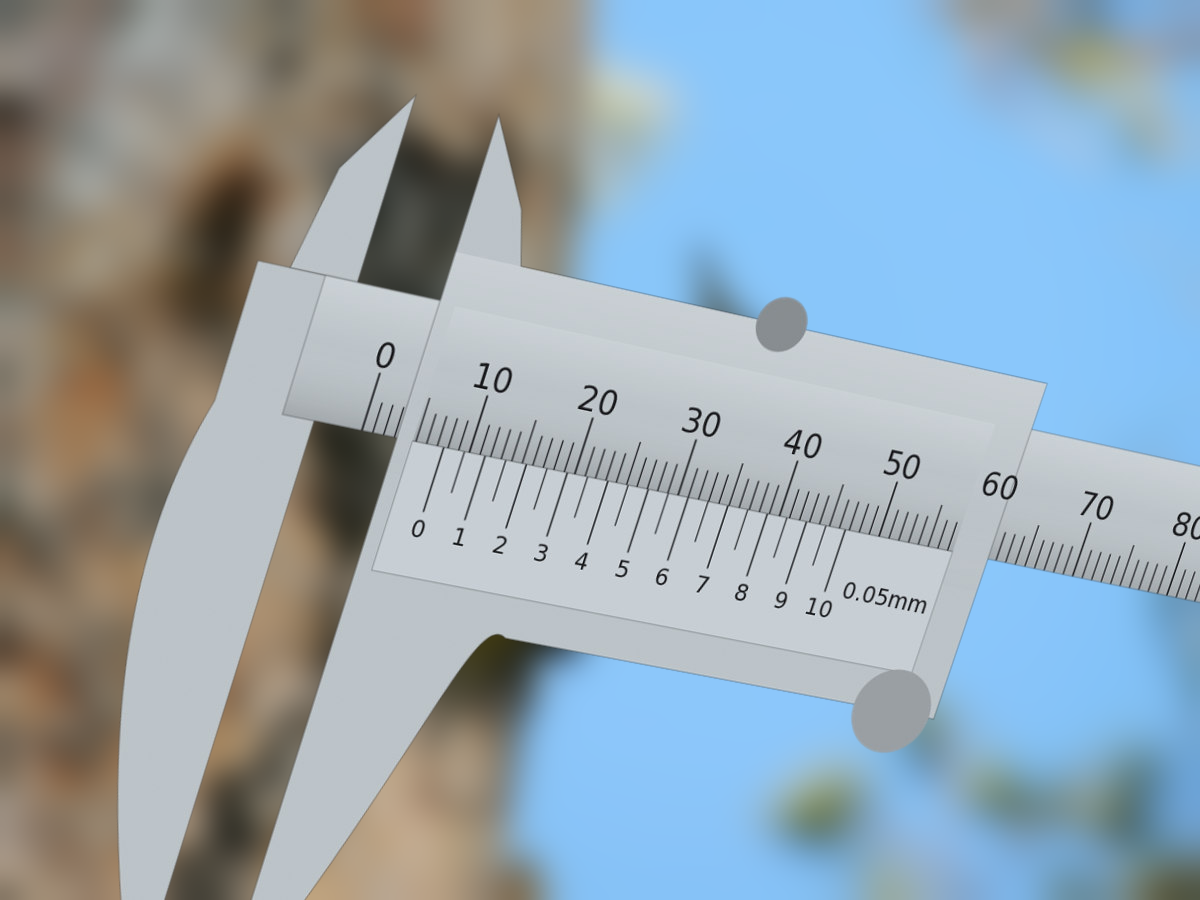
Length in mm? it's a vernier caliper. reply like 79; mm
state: 7.6; mm
